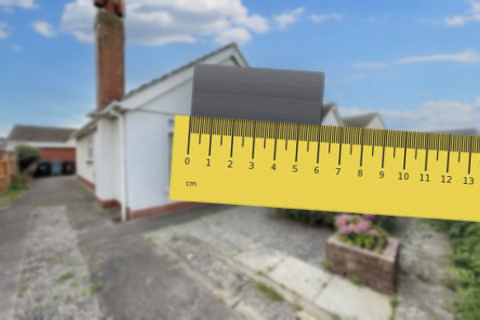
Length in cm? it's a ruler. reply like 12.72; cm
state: 6; cm
